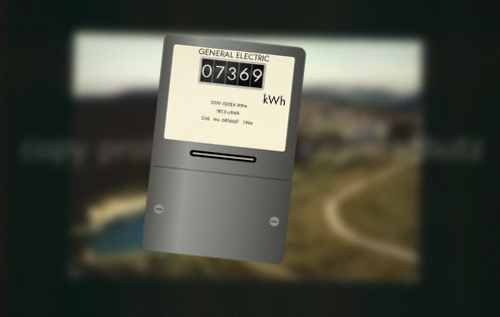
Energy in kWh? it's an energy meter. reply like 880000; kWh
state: 7369; kWh
